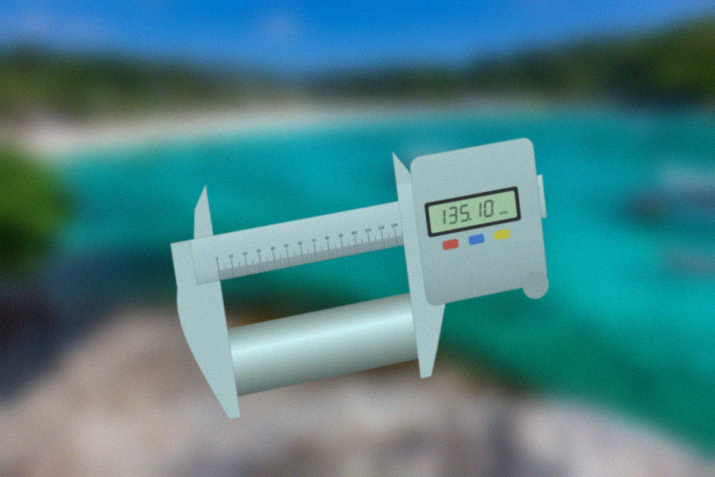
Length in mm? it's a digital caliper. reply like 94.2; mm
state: 135.10; mm
